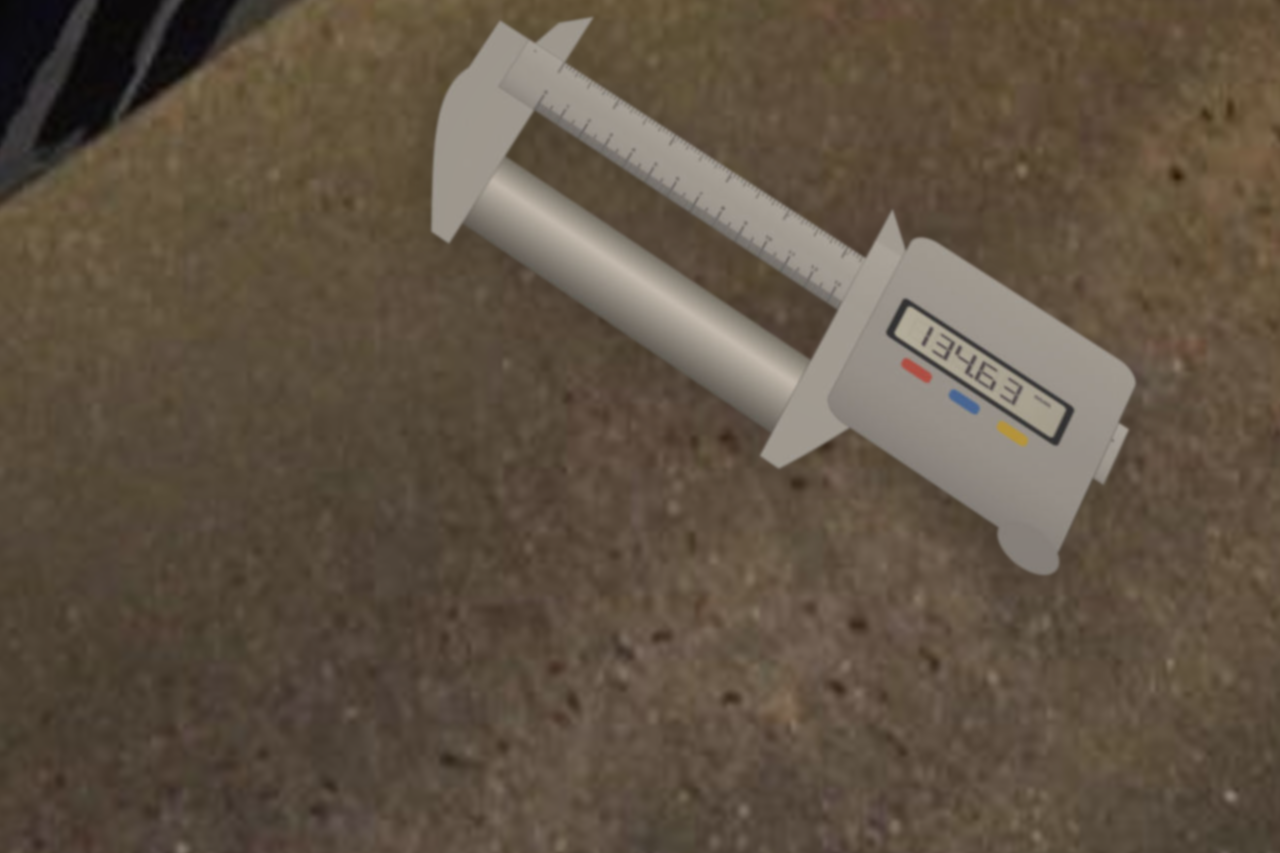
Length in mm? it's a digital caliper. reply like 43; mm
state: 134.63; mm
